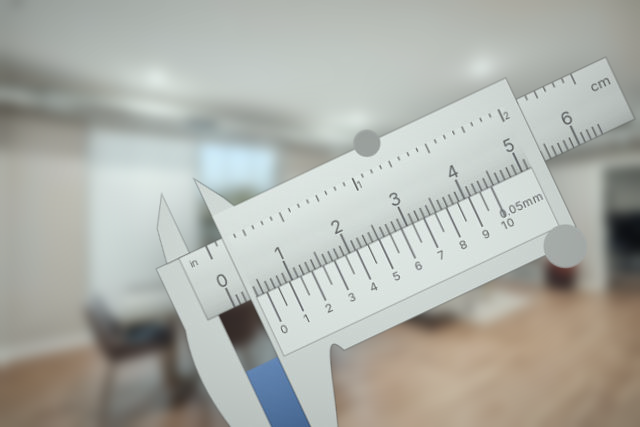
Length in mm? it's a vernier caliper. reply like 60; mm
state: 5.6; mm
